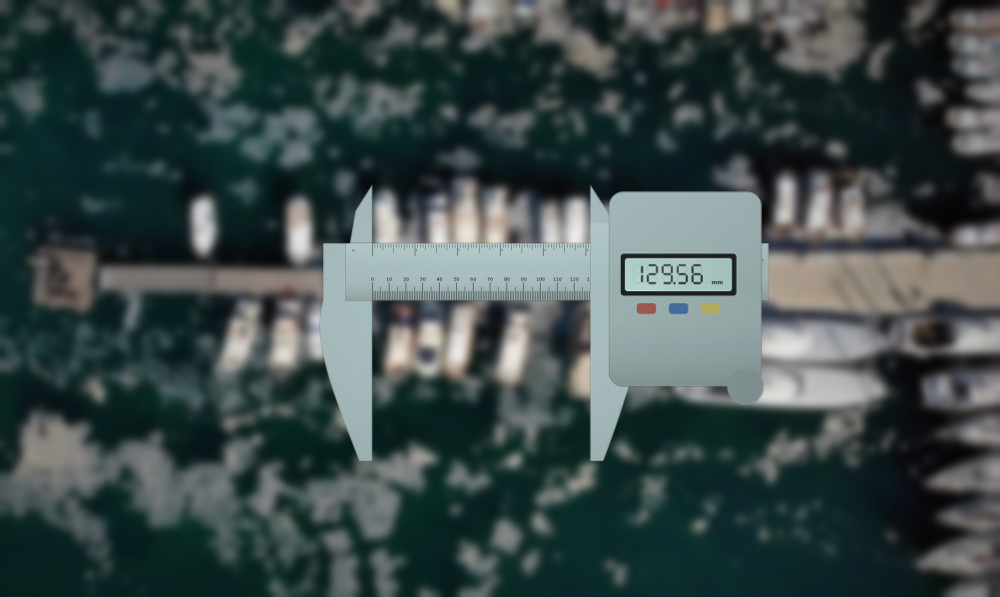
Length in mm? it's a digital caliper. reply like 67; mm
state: 129.56; mm
